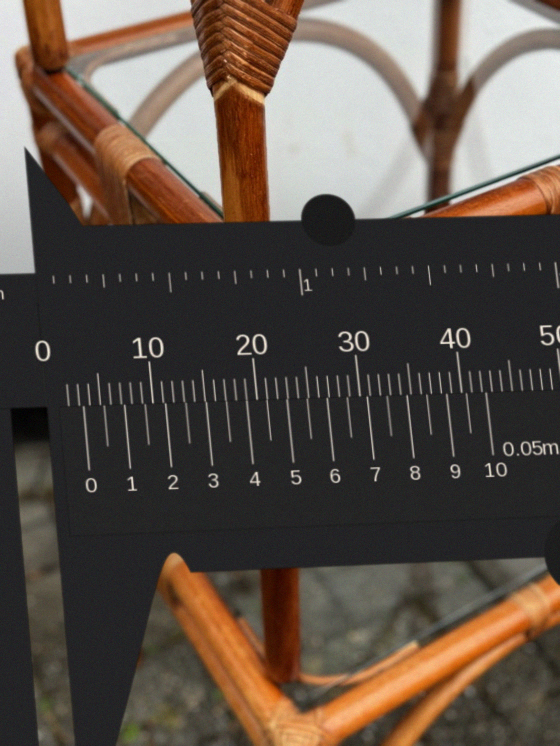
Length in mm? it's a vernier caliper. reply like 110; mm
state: 3.4; mm
